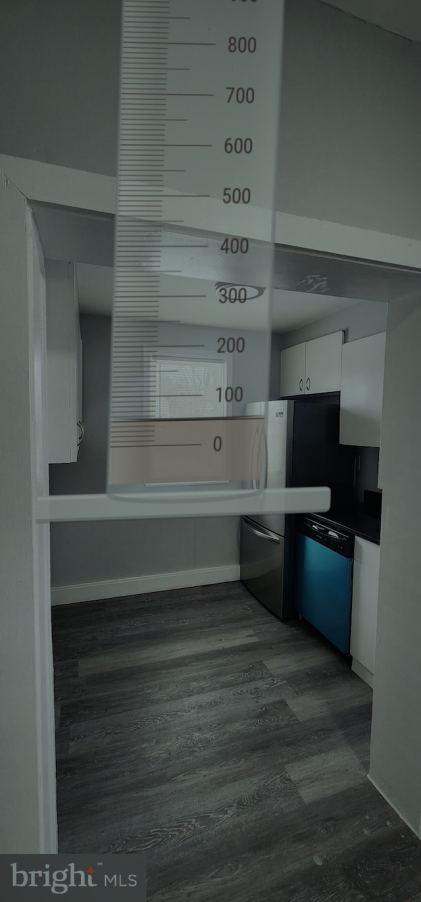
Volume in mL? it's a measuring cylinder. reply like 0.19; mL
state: 50; mL
